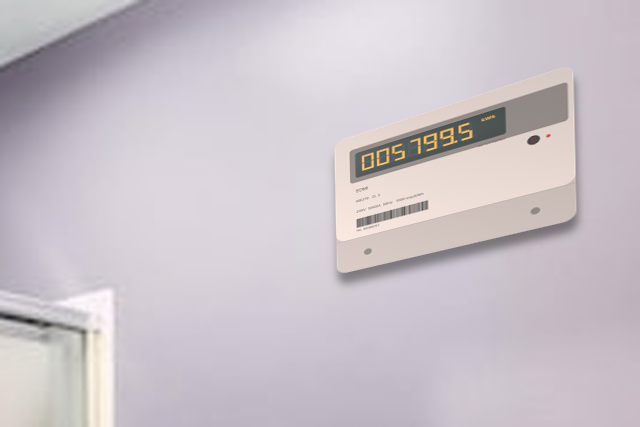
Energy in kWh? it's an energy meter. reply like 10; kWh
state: 5799.5; kWh
